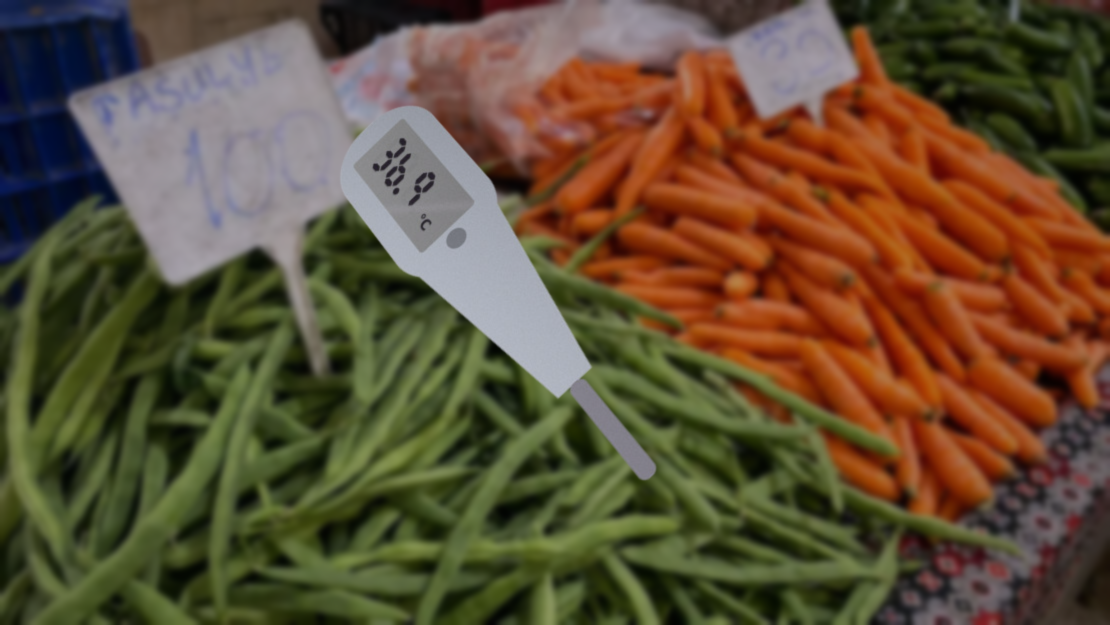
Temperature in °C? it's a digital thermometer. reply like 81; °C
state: 36.9; °C
